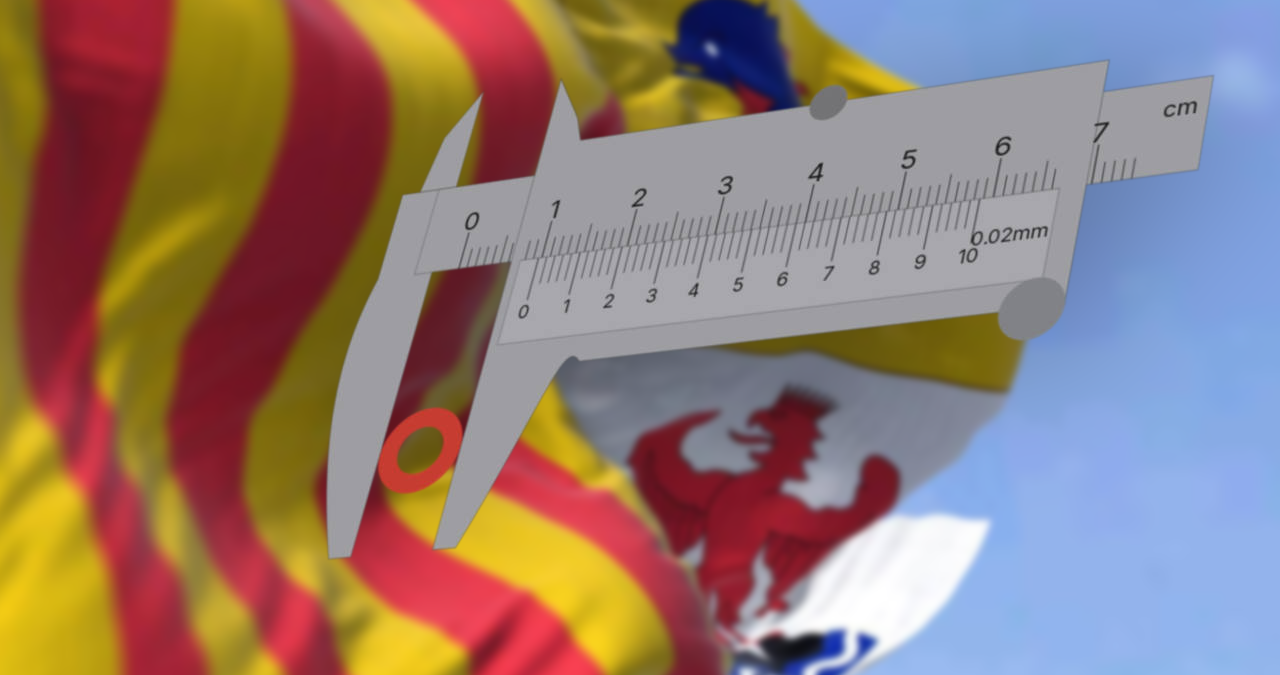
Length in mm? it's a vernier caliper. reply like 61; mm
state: 9.6; mm
